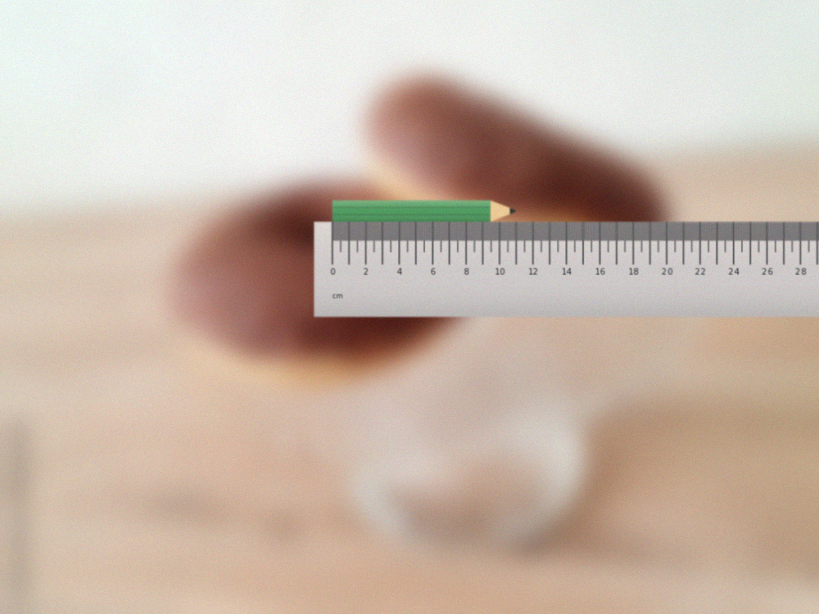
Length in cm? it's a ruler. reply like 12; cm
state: 11; cm
